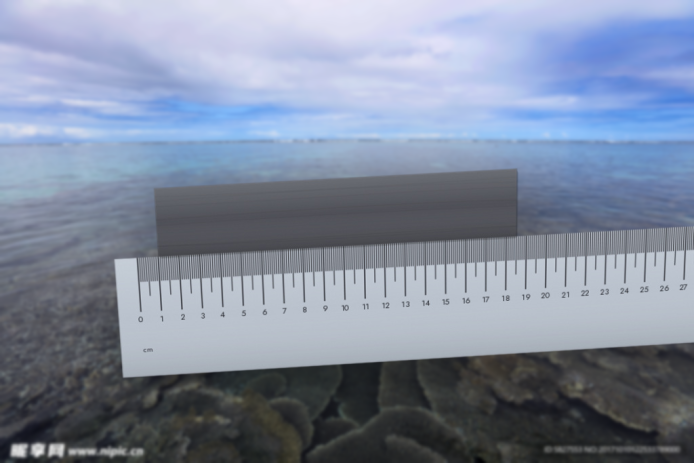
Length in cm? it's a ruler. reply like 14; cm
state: 17.5; cm
